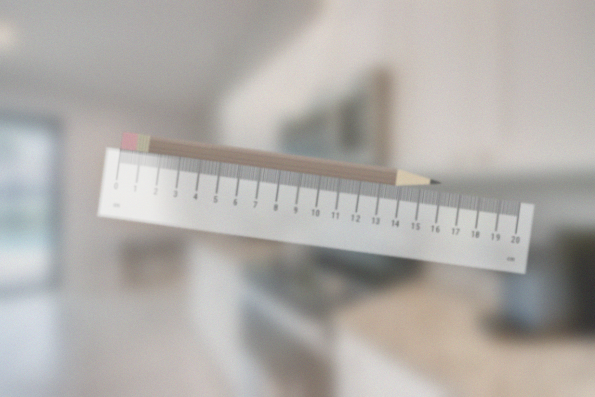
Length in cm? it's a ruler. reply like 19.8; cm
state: 16; cm
